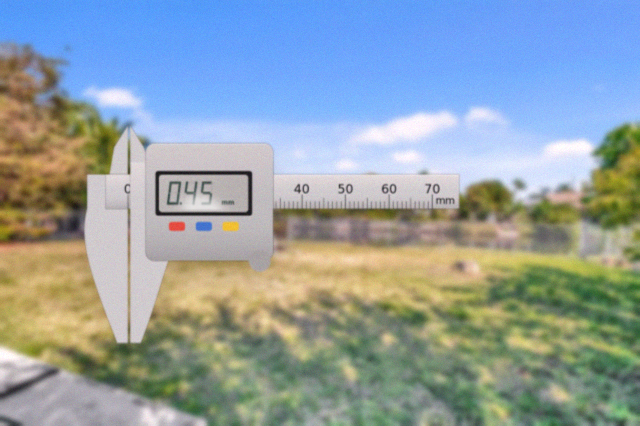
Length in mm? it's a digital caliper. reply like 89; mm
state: 0.45; mm
